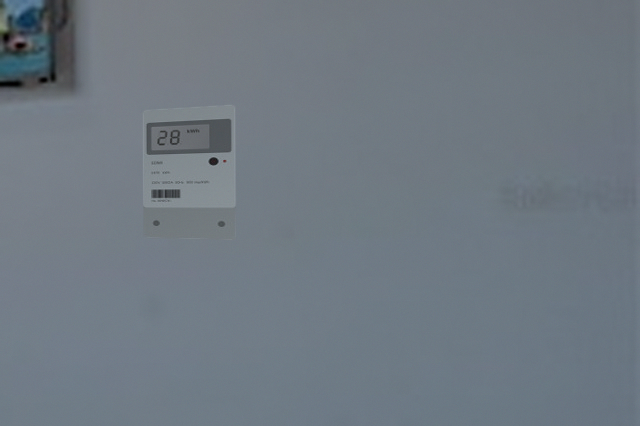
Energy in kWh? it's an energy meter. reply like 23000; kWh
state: 28; kWh
